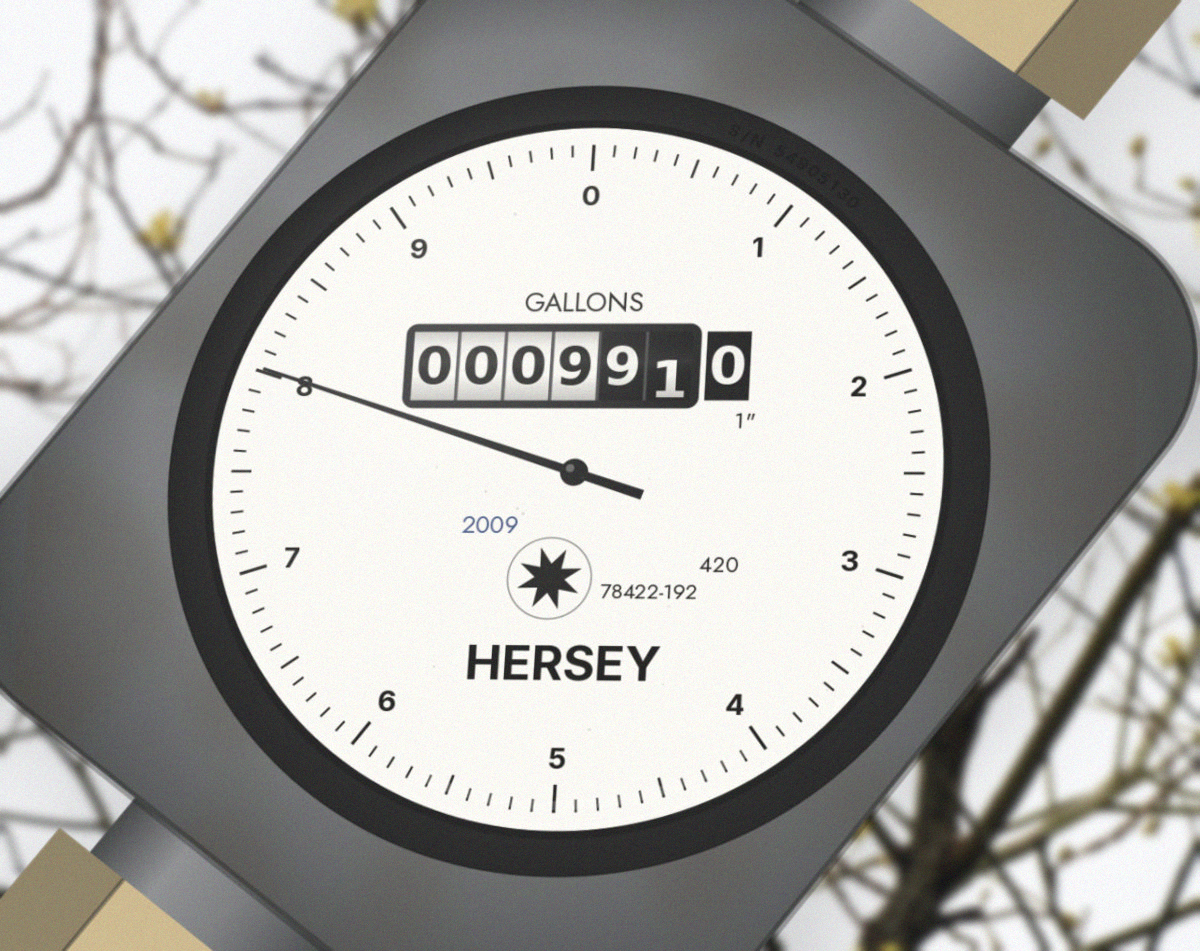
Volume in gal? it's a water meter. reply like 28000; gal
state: 9908.0; gal
